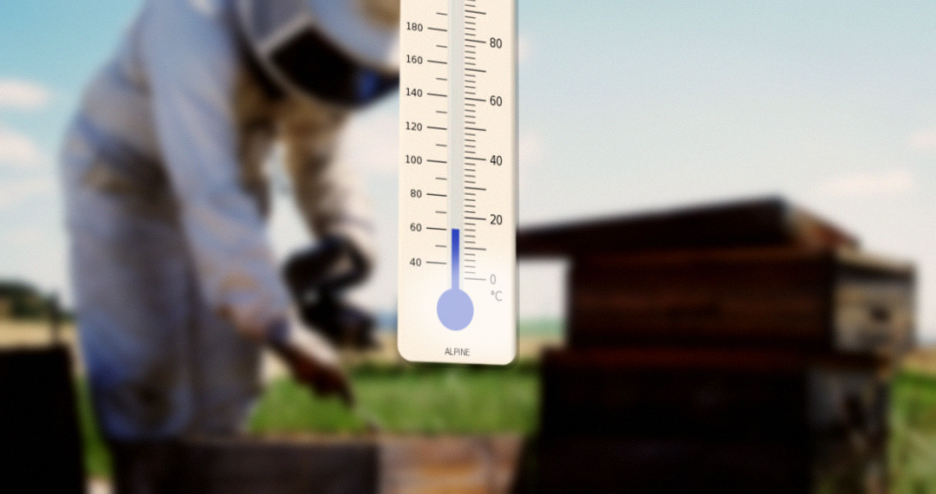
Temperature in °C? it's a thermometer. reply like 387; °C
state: 16; °C
